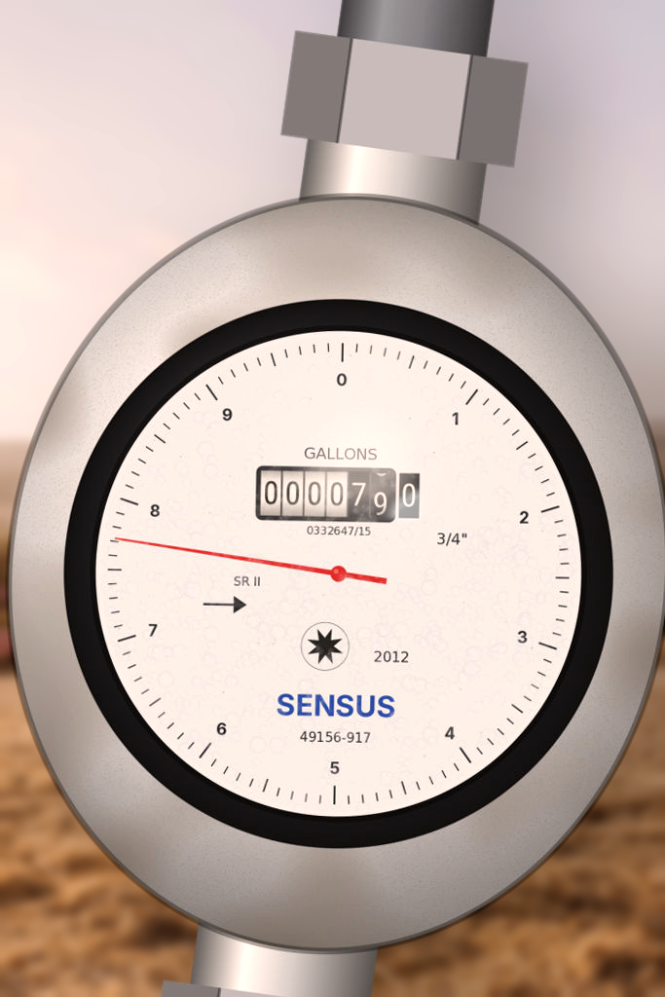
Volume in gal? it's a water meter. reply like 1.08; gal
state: 787.7; gal
